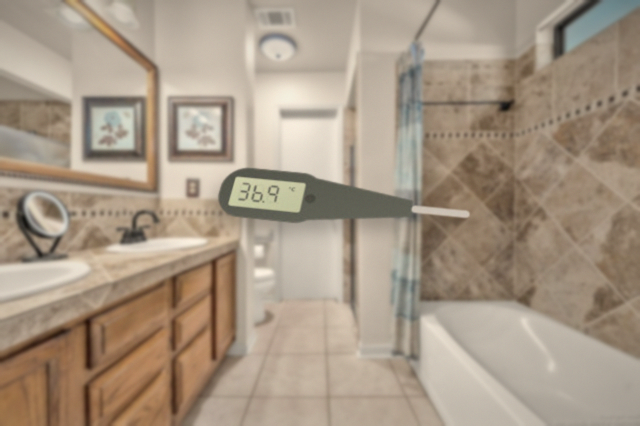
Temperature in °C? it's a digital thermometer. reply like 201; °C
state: 36.9; °C
